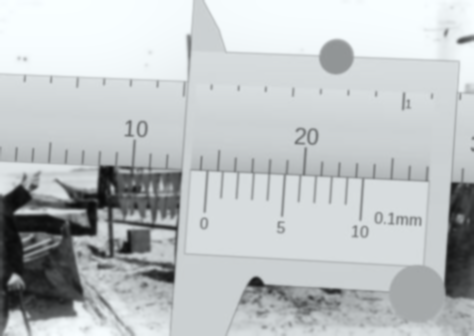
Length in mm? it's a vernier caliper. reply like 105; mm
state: 14.4; mm
